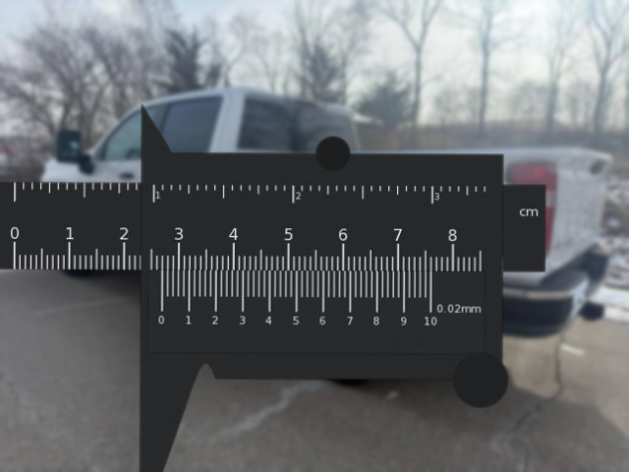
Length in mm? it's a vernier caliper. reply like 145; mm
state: 27.0; mm
